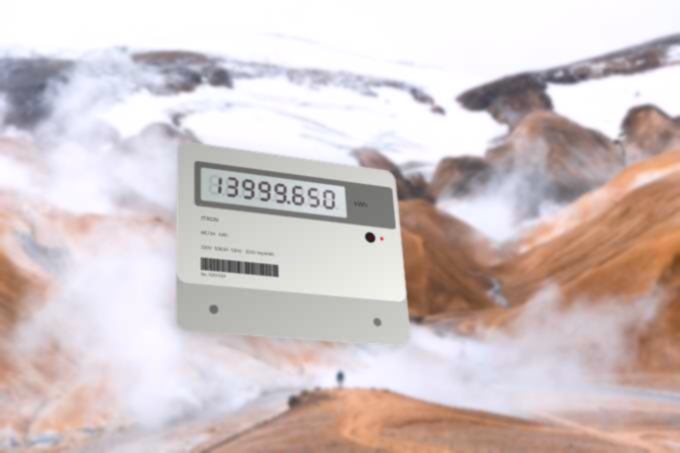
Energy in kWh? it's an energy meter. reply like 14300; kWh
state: 13999.650; kWh
